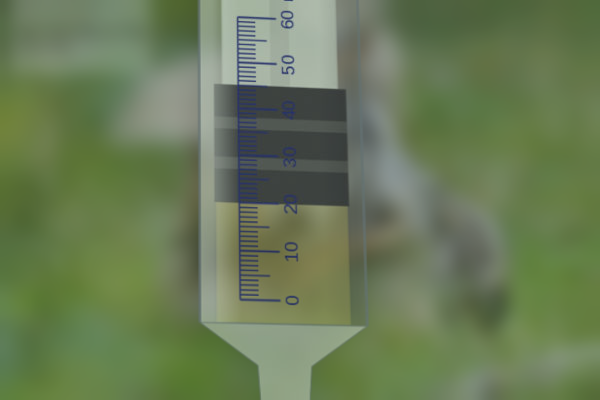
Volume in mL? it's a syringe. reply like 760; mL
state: 20; mL
